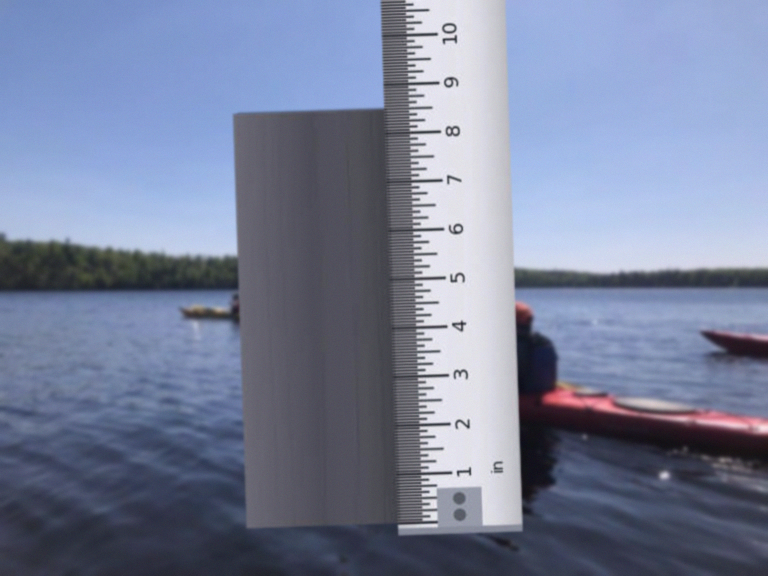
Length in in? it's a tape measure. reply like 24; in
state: 8.5; in
